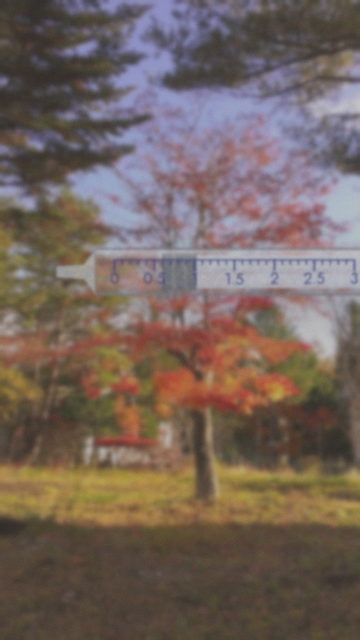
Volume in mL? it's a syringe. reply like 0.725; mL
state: 0.6; mL
